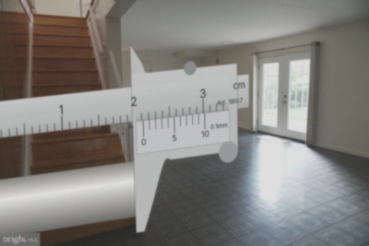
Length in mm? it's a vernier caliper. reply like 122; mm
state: 21.2; mm
